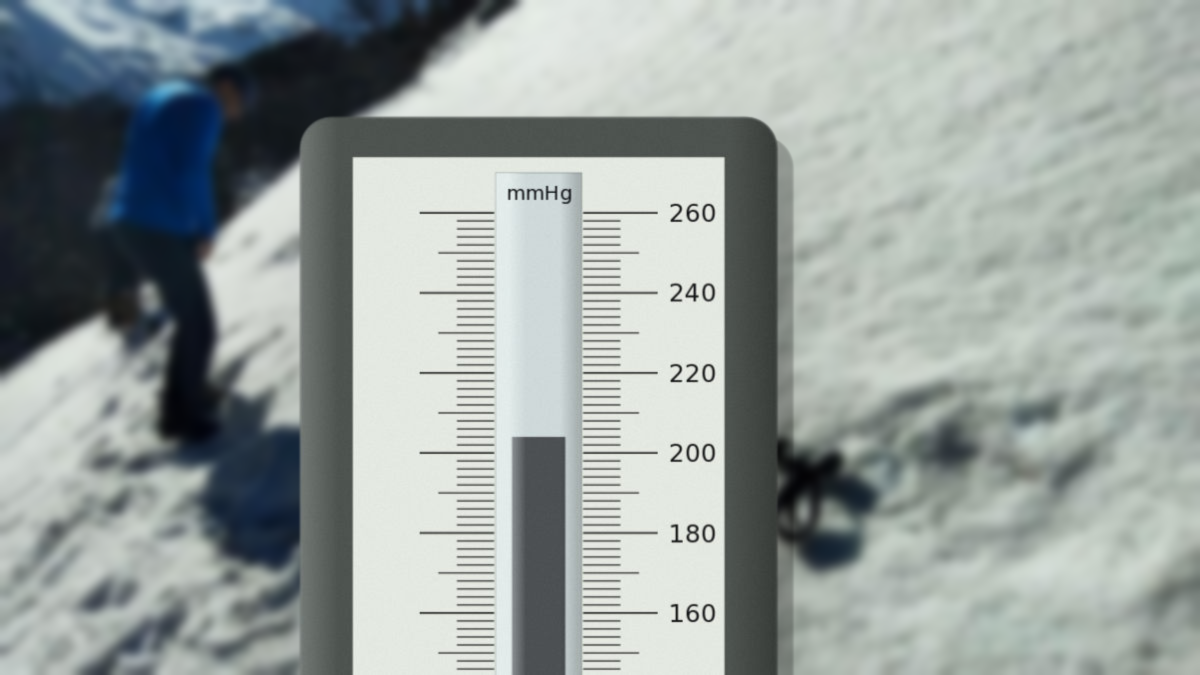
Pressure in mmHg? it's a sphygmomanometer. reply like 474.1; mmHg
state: 204; mmHg
